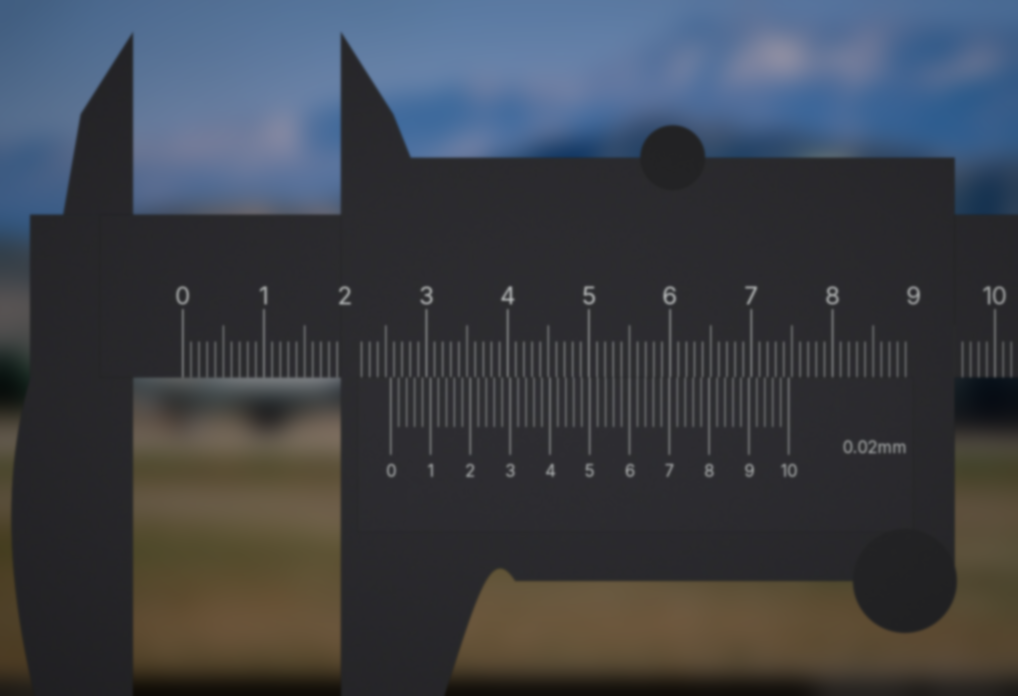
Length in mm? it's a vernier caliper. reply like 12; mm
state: 25.6; mm
